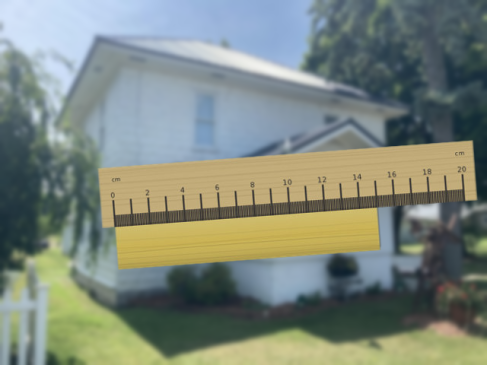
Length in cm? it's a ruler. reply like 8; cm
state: 15; cm
